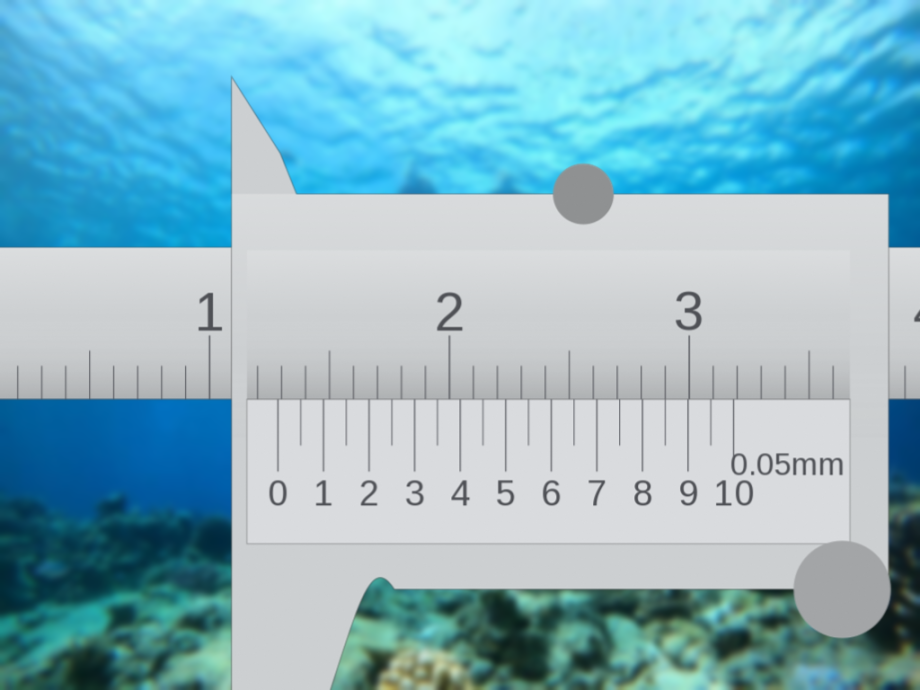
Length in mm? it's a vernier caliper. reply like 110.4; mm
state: 12.85; mm
